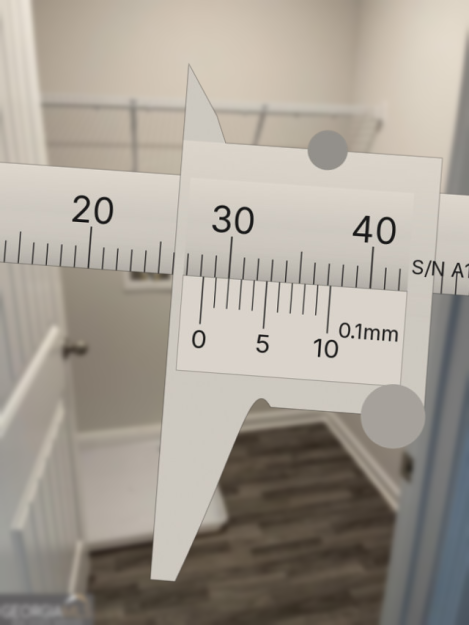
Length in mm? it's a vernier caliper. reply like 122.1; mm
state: 28.2; mm
